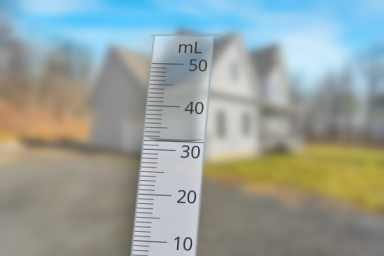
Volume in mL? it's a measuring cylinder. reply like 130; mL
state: 32; mL
